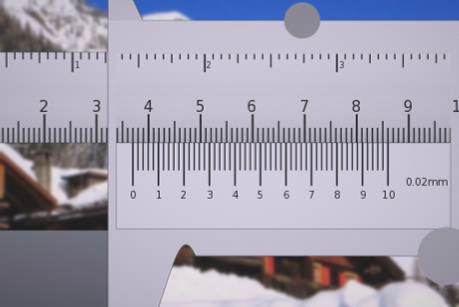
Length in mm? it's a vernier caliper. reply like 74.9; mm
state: 37.0; mm
